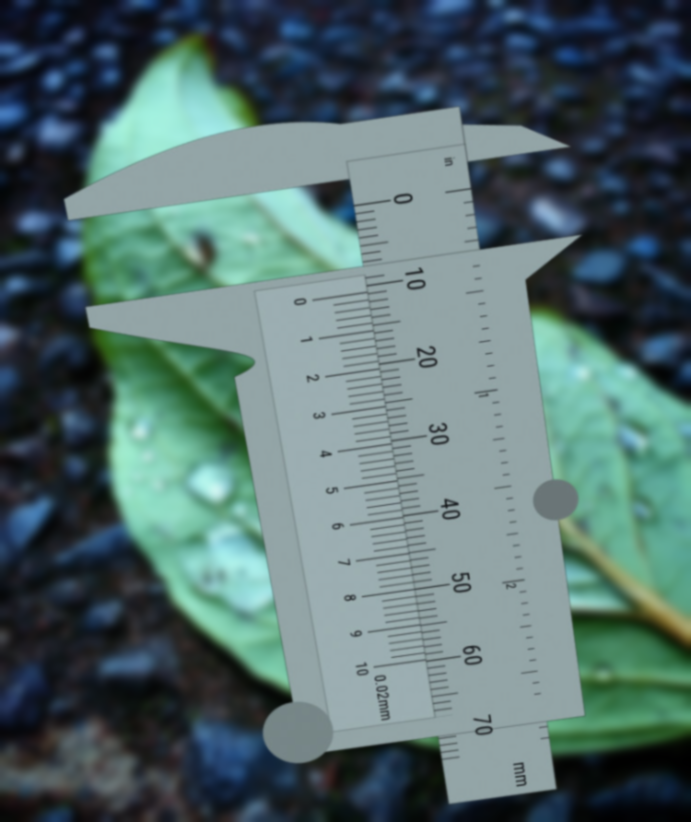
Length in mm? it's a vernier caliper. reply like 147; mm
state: 10.8; mm
